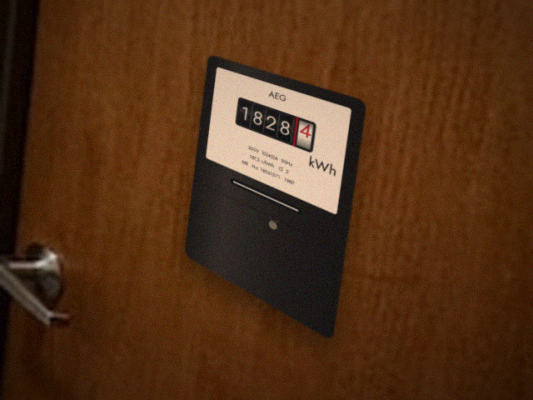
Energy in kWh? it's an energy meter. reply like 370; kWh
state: 1828.4; kWh
